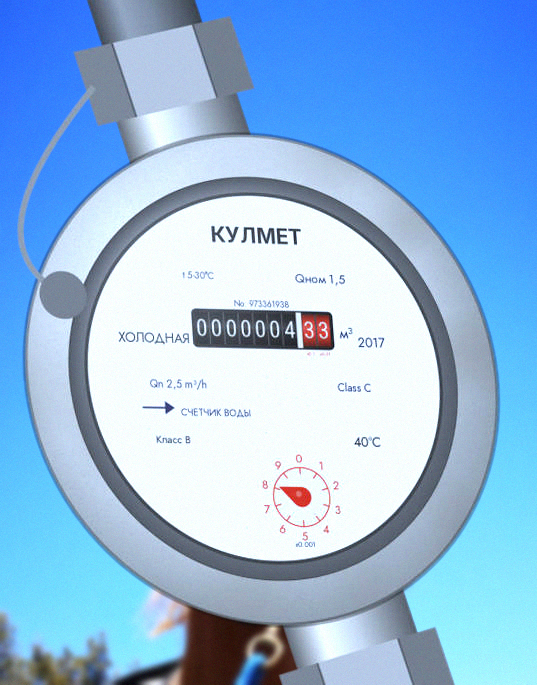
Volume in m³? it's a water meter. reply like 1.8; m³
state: 4.338; m³
